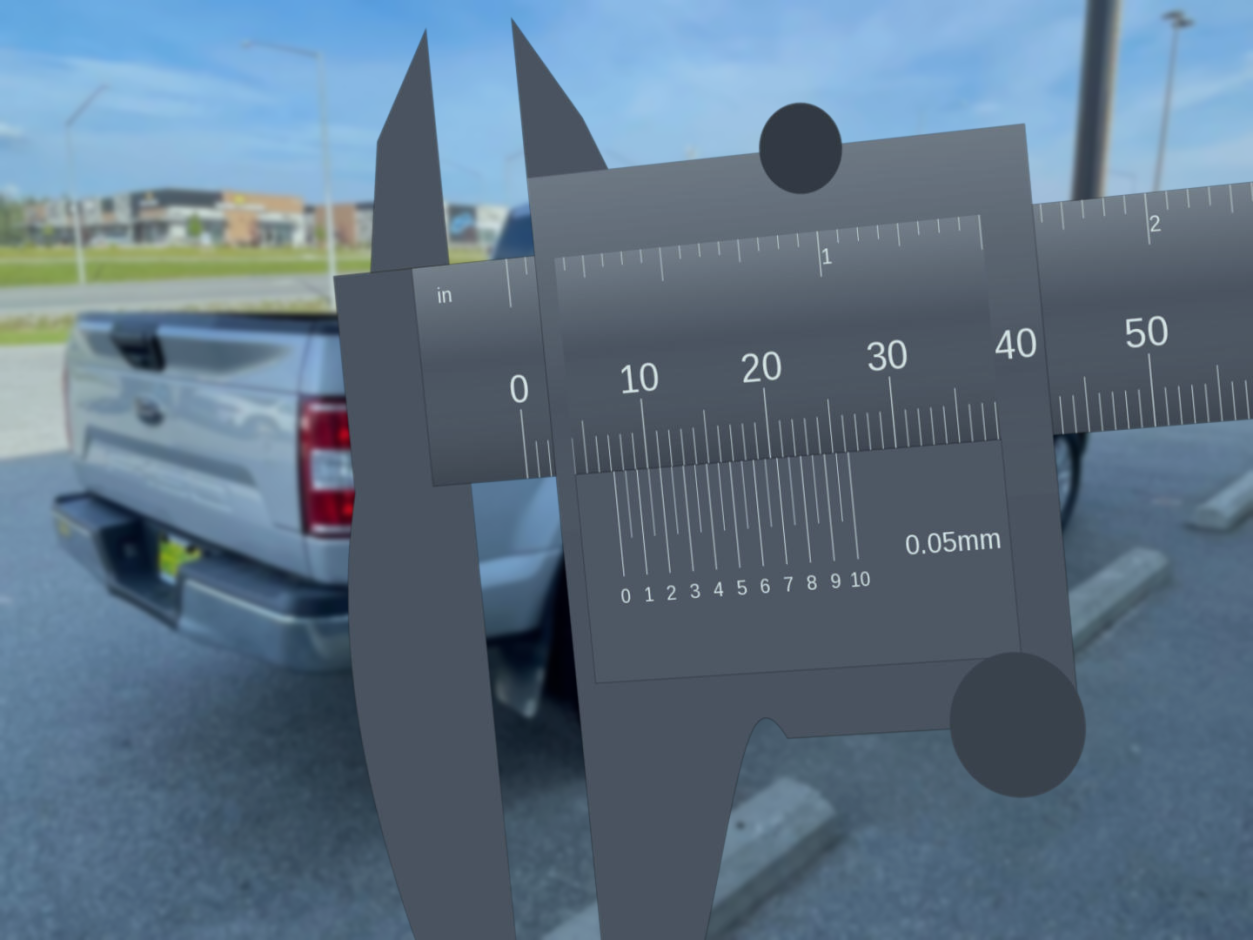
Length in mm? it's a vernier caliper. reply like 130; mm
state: 7.2; mm
